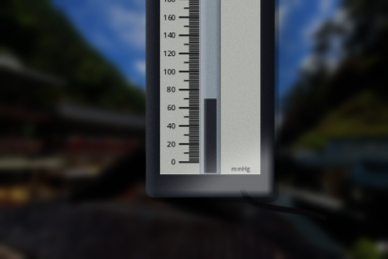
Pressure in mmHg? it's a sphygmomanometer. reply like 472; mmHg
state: 70; mmHg
